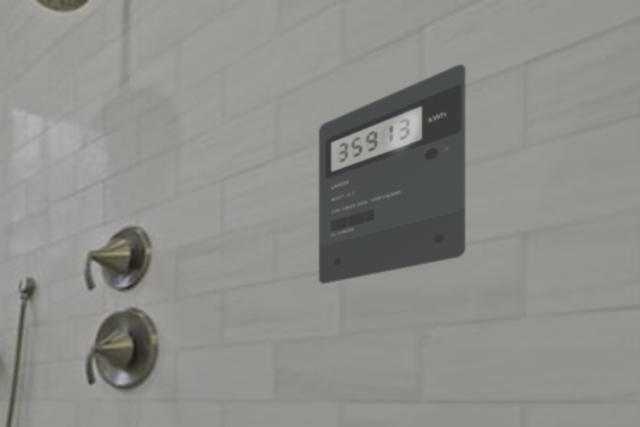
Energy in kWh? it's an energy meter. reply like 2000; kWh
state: 35913; kWh
